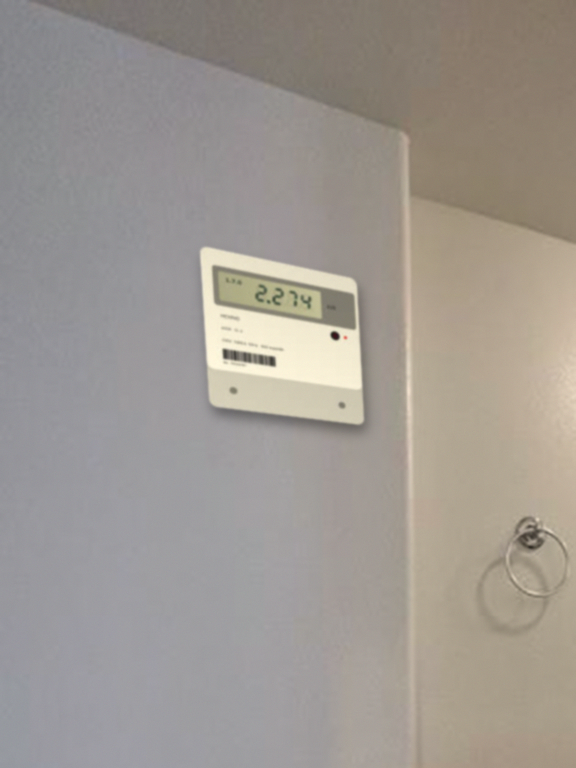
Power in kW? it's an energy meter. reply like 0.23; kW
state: 2.274; kW
